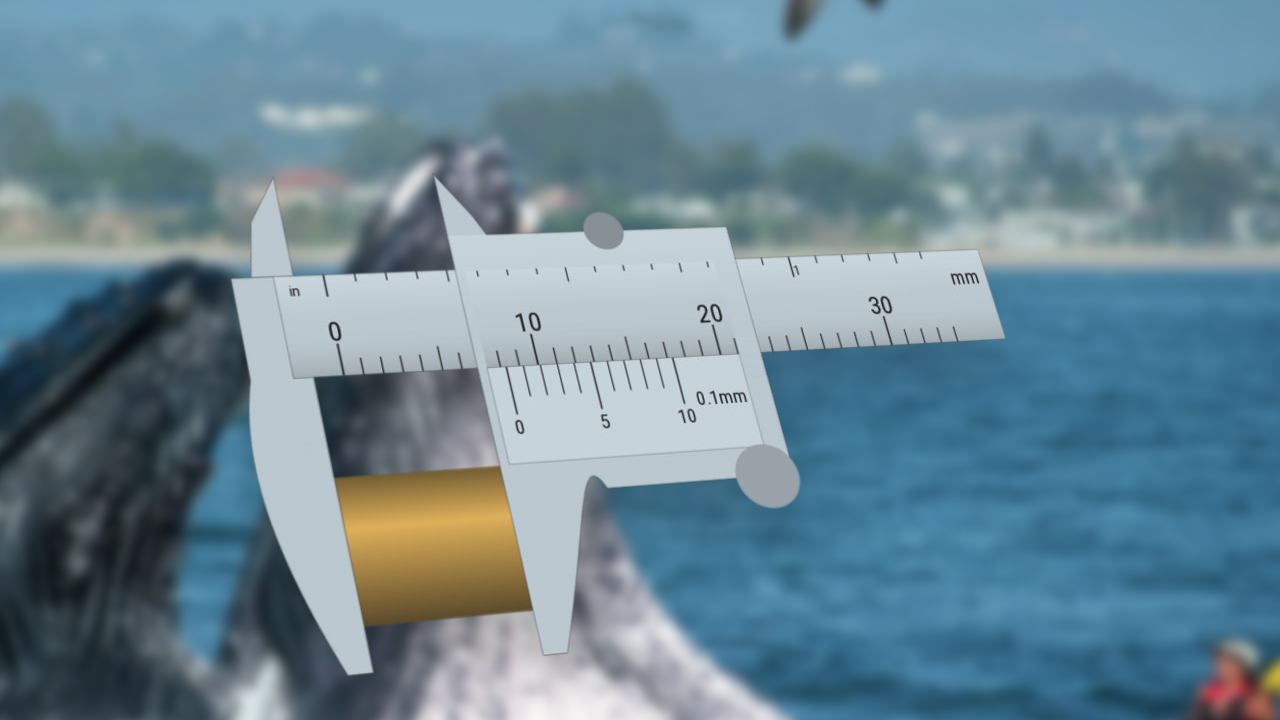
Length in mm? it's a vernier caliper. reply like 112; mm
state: 8.3; mm
